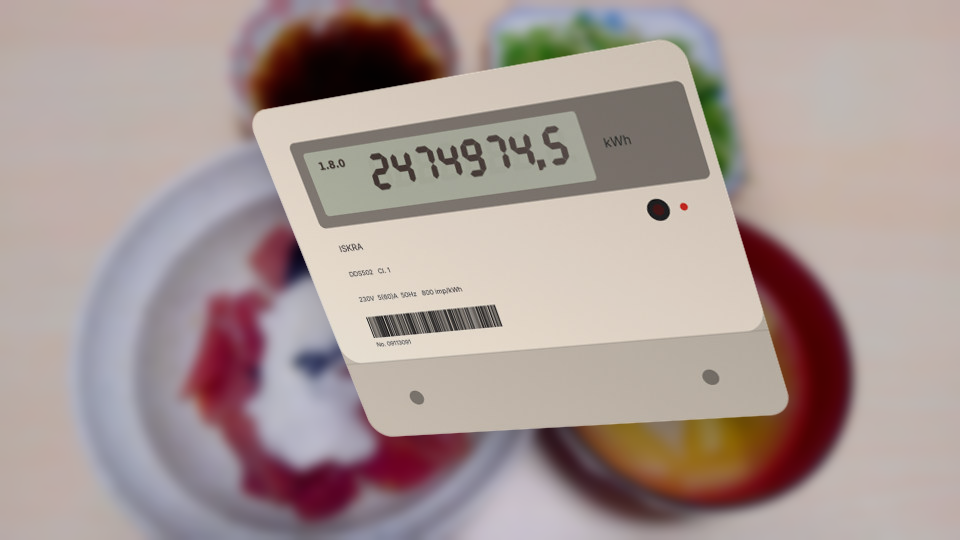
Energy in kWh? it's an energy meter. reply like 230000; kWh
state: 2474974.5; kWh
